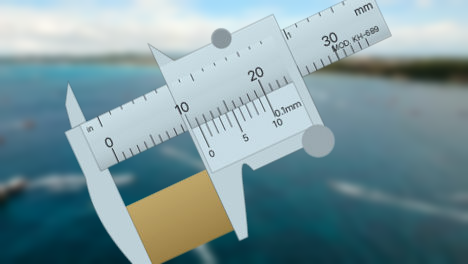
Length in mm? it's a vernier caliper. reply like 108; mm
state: 11.0; mm
